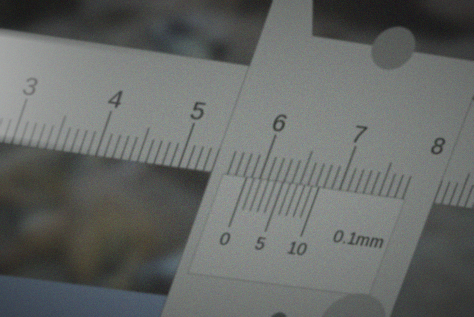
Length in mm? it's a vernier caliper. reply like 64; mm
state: 58.4; mm
